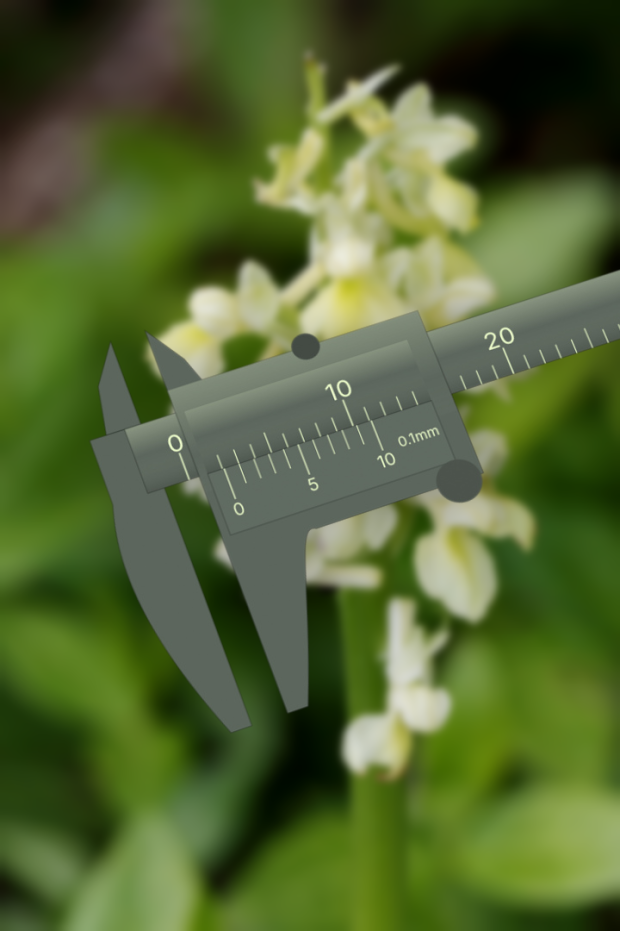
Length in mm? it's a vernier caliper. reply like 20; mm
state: 2.1; mm
